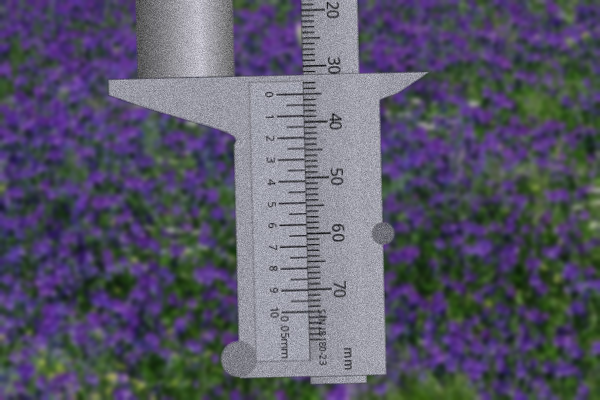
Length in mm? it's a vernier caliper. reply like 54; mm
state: 35.0; mm
